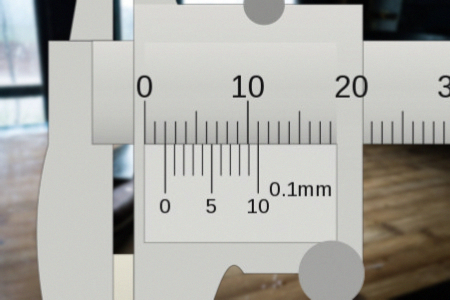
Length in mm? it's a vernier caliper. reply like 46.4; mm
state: 2.0; mm
